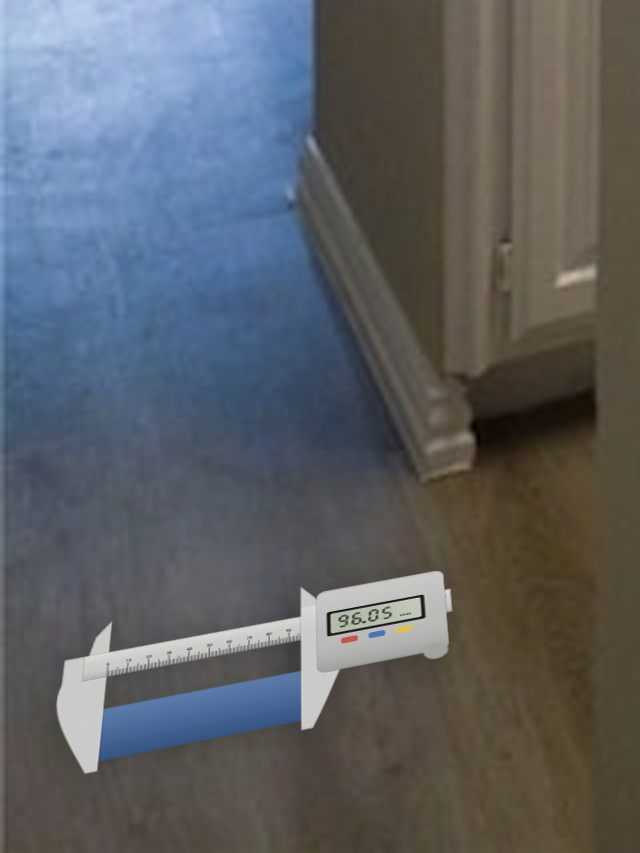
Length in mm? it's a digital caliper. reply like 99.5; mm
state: 96.05; mm
